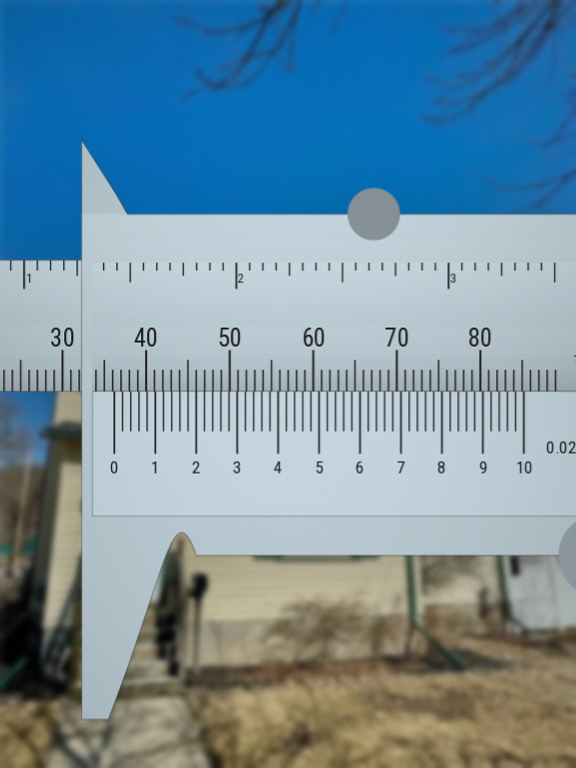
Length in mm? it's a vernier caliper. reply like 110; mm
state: 36.2; mm
